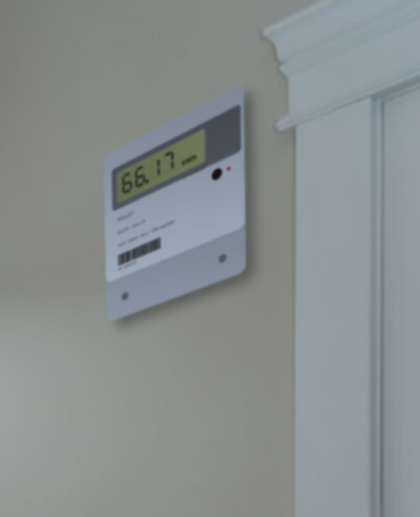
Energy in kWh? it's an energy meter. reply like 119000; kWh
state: 66.17; kWh
